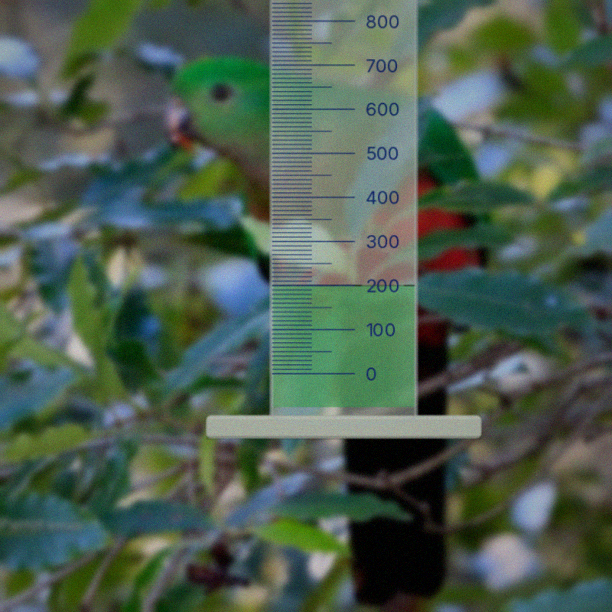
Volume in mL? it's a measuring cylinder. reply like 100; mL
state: 200; mL
